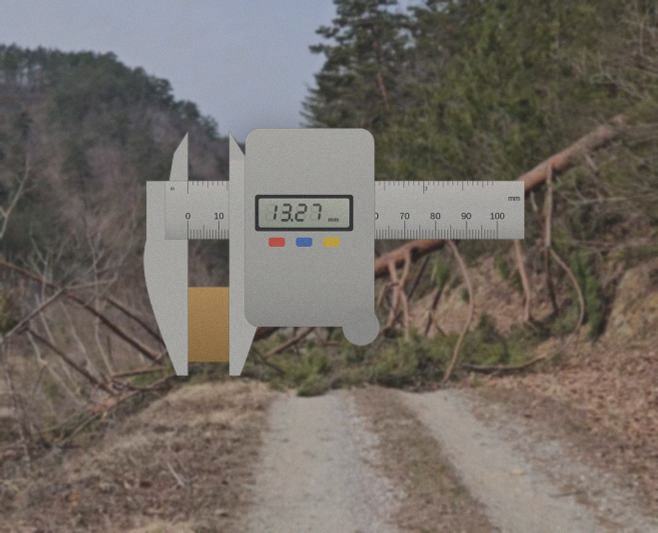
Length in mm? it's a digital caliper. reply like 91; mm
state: 13.27; mm
